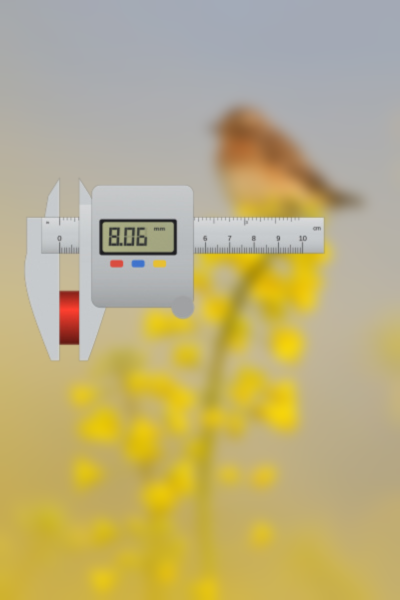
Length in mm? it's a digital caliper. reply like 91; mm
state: 8.06; mm
